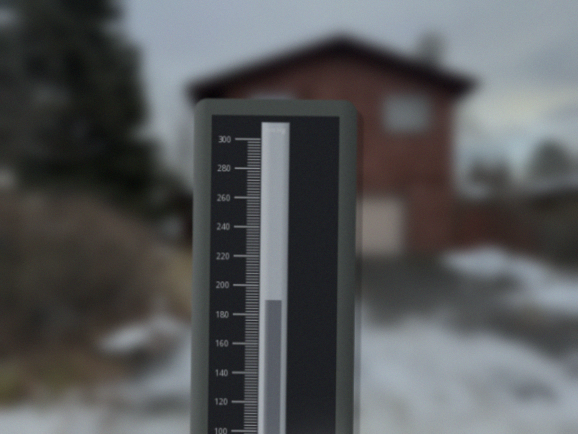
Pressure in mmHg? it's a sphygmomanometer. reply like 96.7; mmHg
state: 190; mmHg
